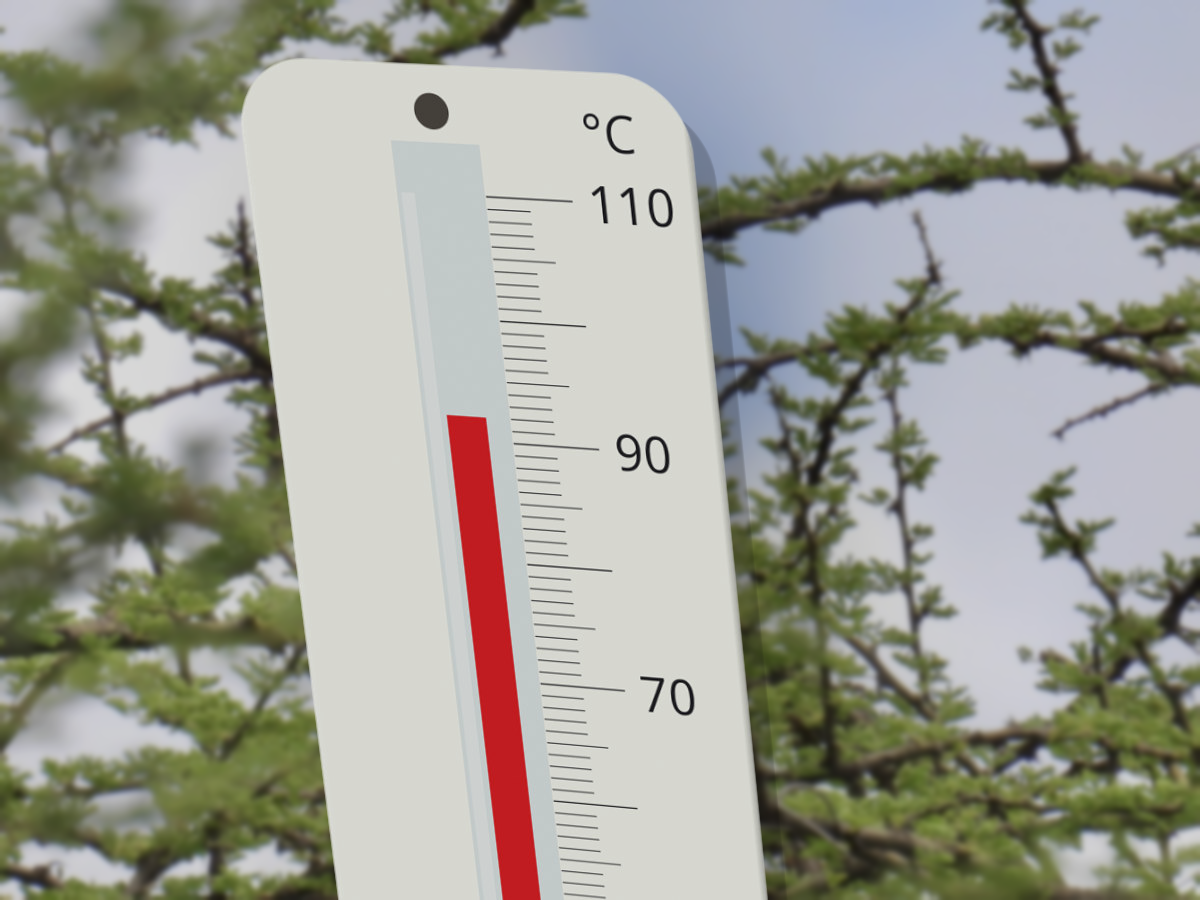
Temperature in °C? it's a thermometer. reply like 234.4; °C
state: 92; °C
